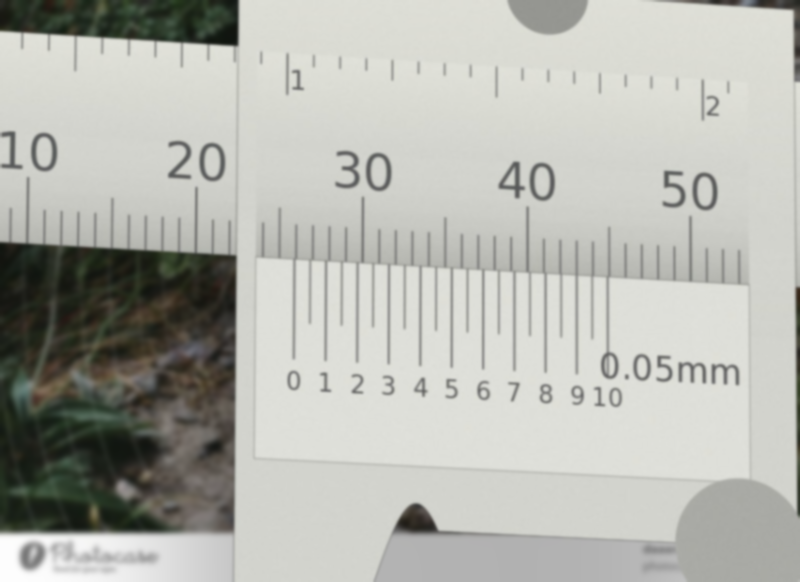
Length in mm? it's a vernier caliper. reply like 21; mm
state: 25.9; mm
